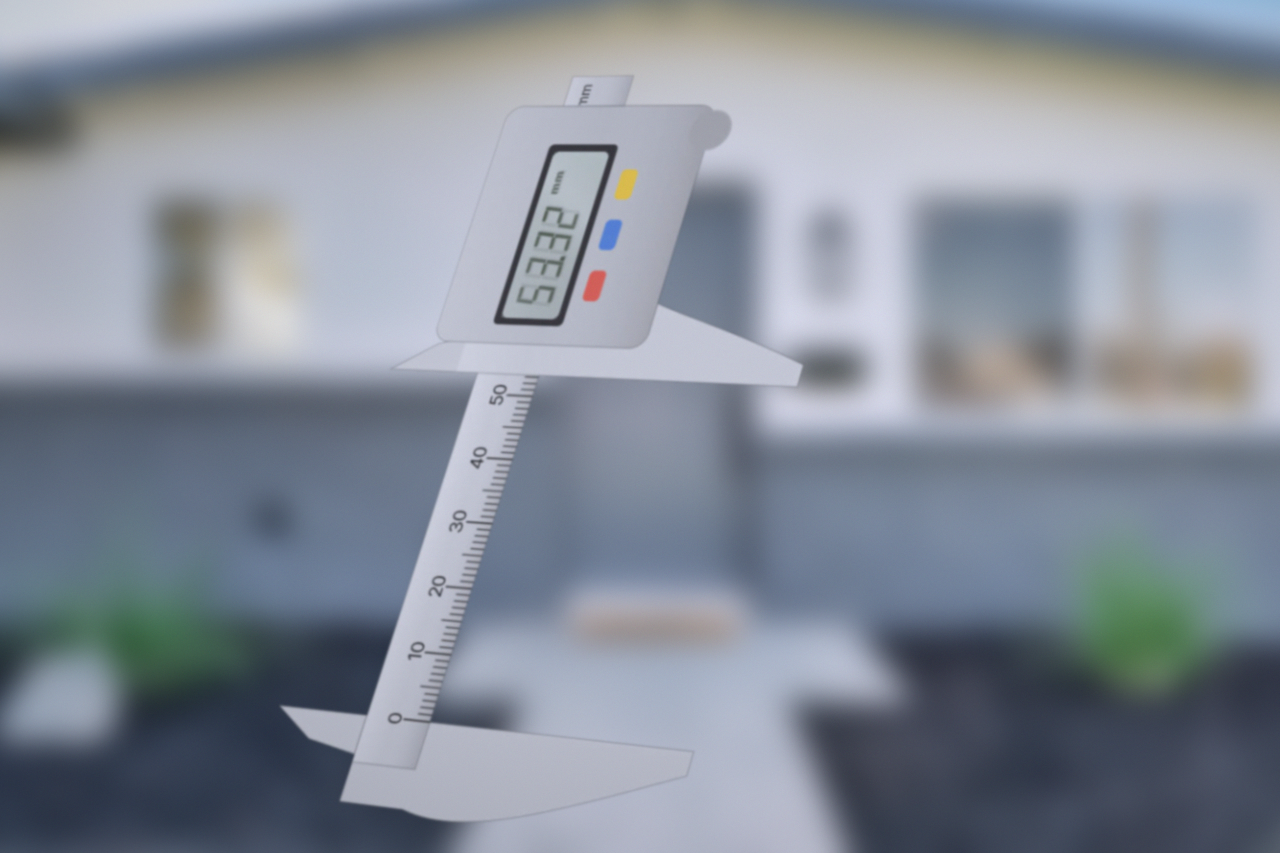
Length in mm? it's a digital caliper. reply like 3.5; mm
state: 53.32; mm
